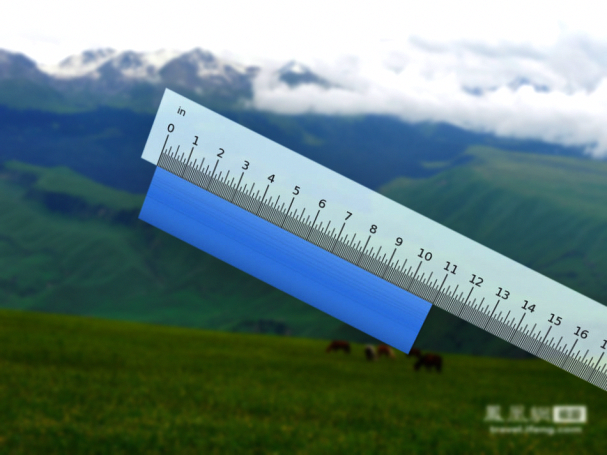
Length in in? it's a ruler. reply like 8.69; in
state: 11; in
